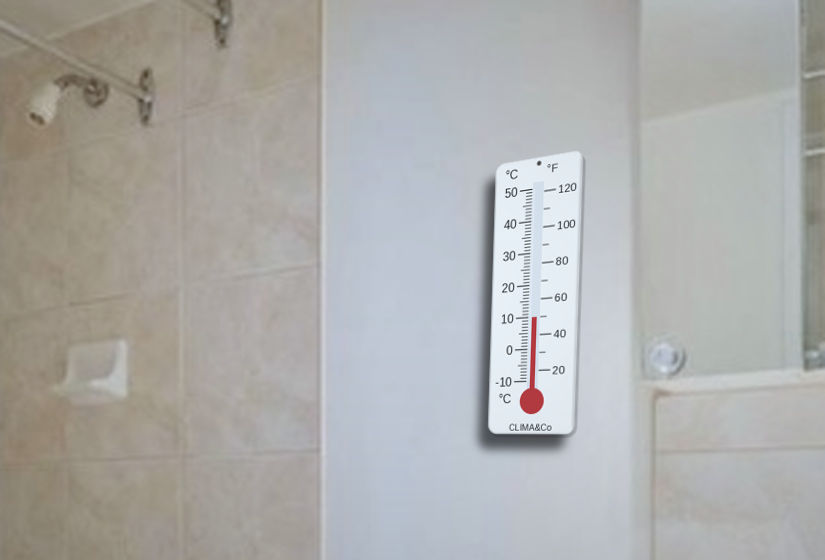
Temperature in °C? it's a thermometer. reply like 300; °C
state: 10; °C
